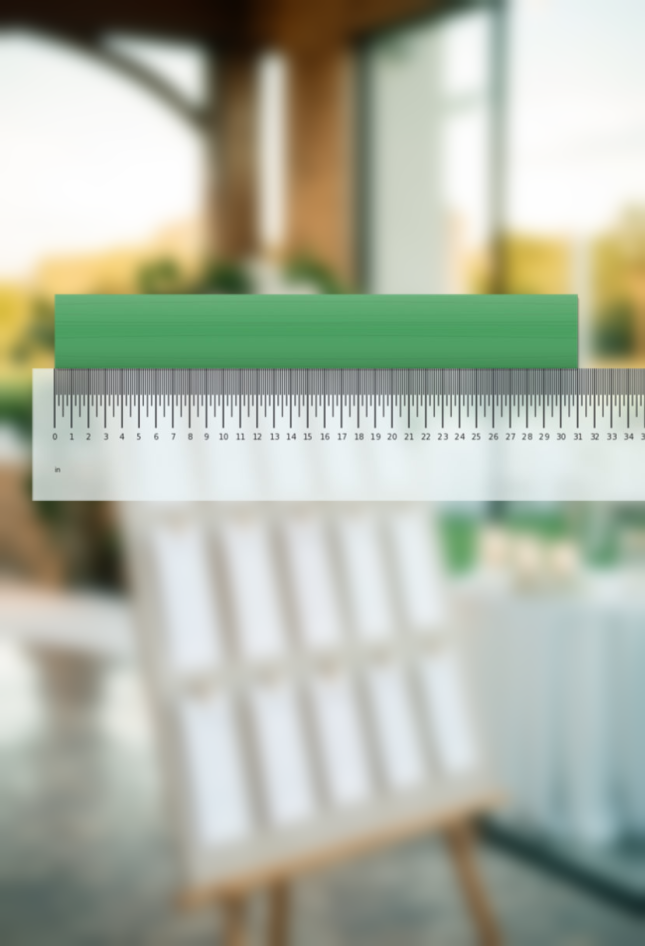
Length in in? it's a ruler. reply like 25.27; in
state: 31; in
